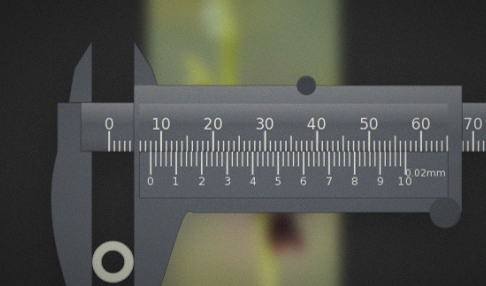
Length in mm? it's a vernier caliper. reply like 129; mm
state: 8.0; mm
